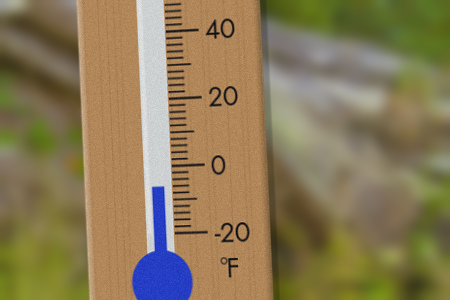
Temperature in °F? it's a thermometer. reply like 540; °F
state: -6; °F
